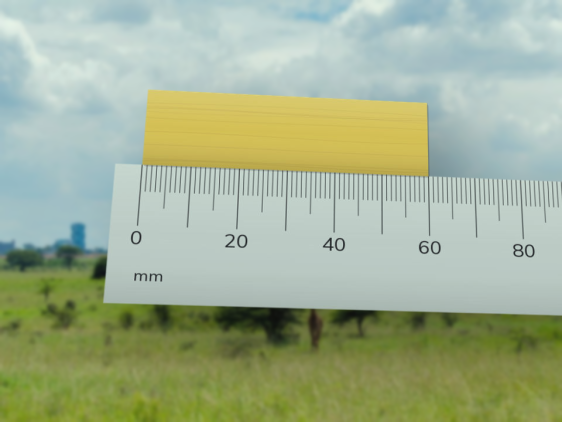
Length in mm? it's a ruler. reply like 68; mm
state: 60; mm
